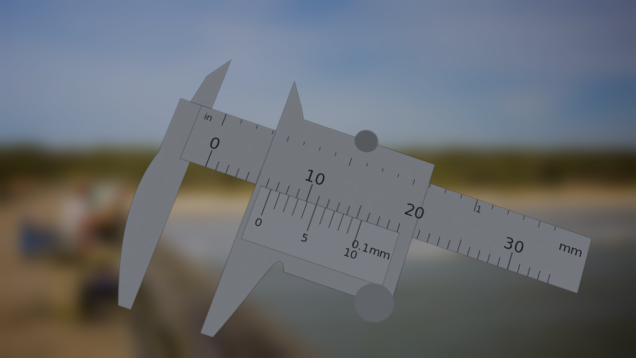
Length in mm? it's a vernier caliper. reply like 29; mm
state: 6.5; mm
